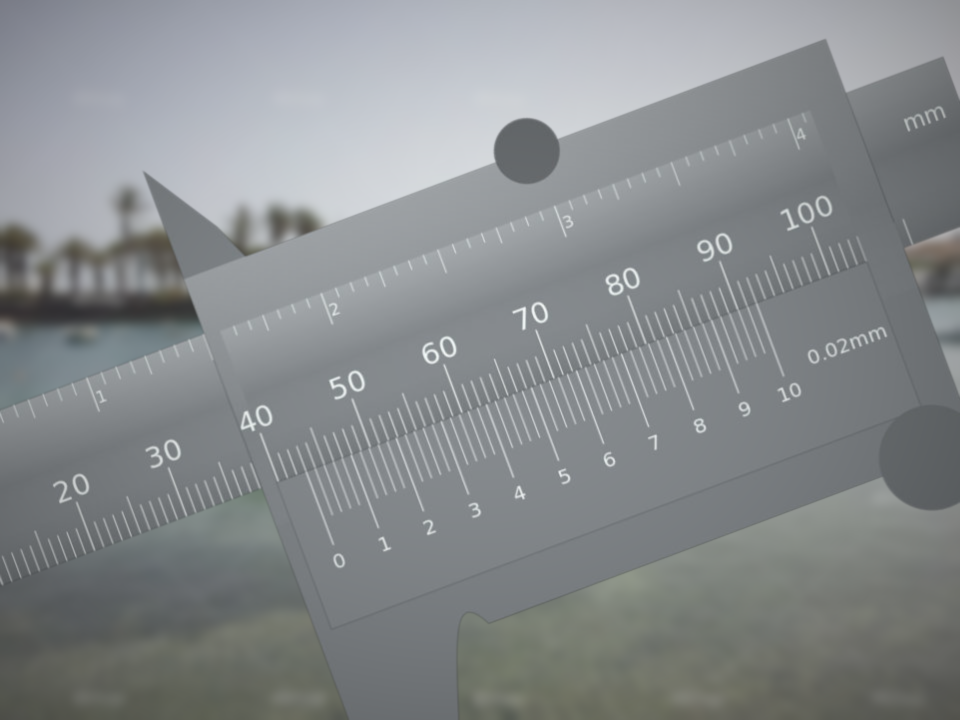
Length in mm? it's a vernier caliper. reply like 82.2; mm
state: 43.0; mm
